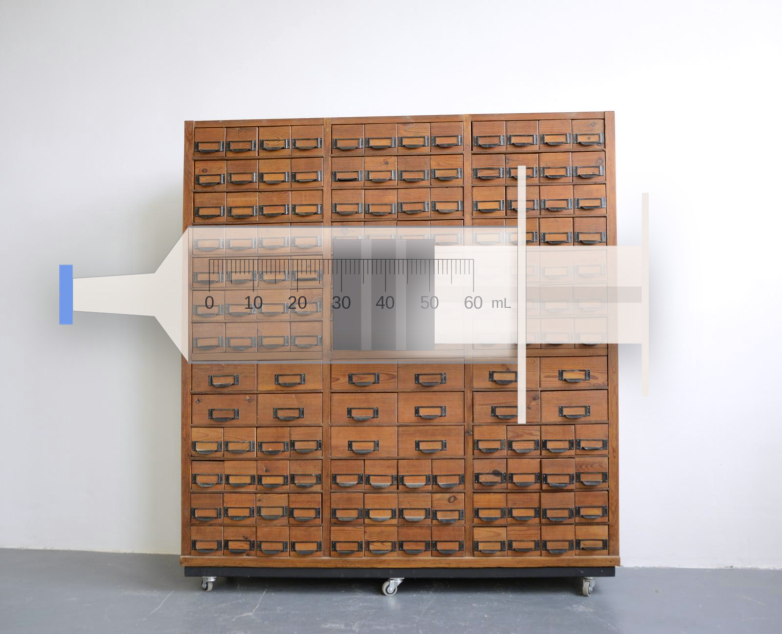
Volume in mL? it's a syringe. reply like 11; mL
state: 28; mL
